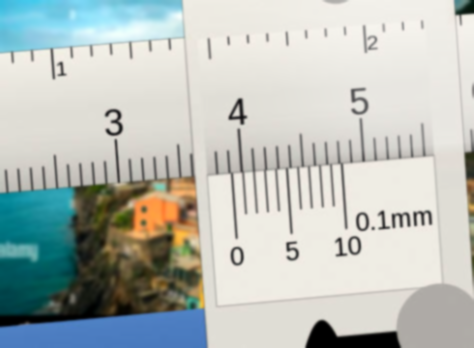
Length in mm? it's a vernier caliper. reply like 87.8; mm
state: 39.2; mm
